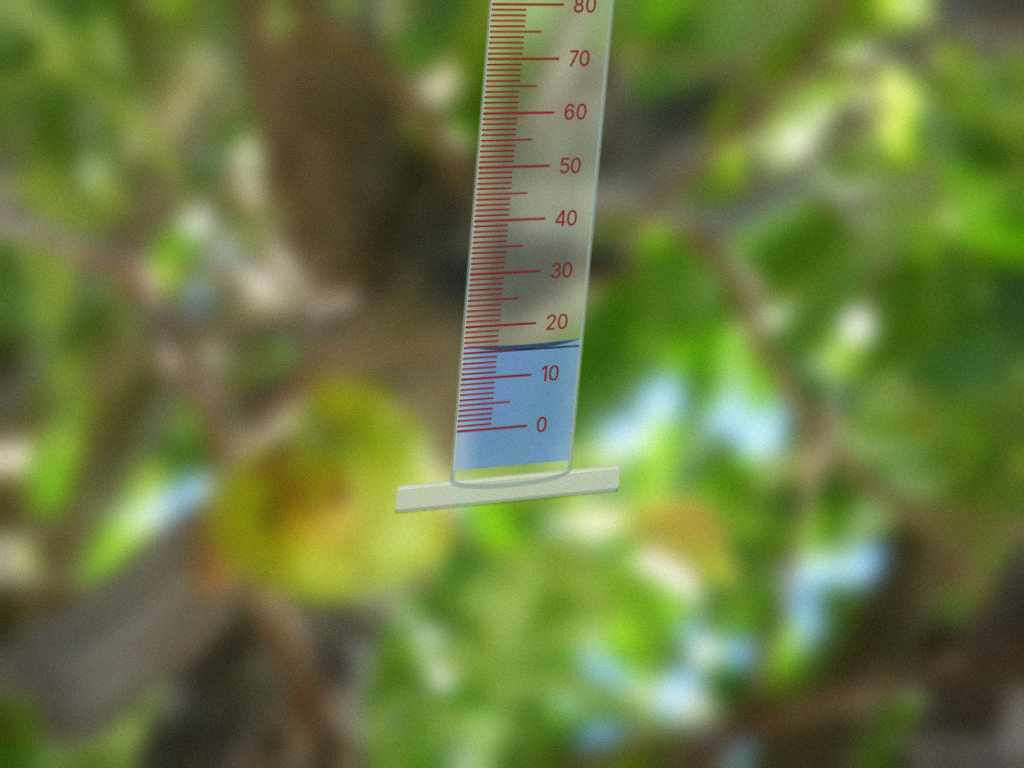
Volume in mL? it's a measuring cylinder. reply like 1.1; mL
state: 15; mL
